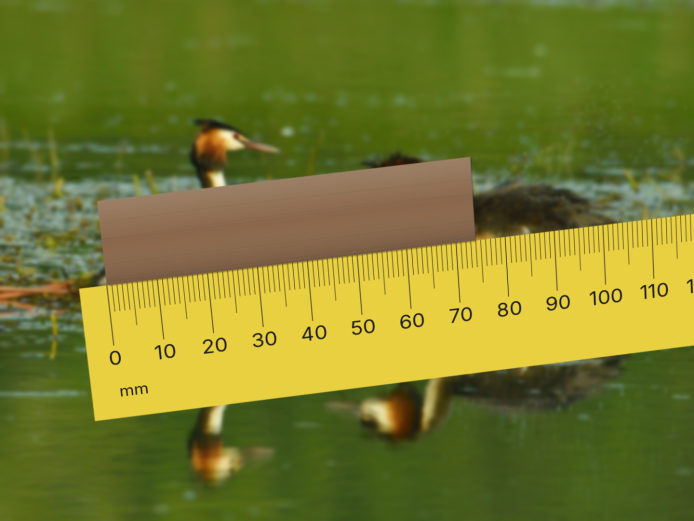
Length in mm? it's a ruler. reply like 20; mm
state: 74; mm
